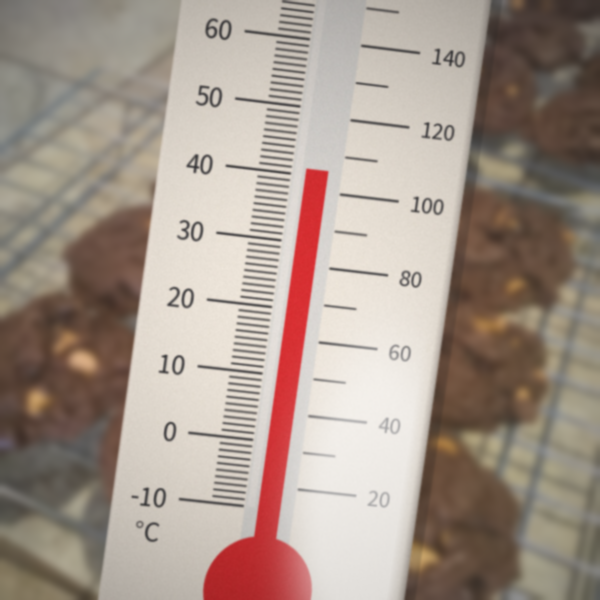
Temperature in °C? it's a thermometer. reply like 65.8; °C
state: 41; °C
